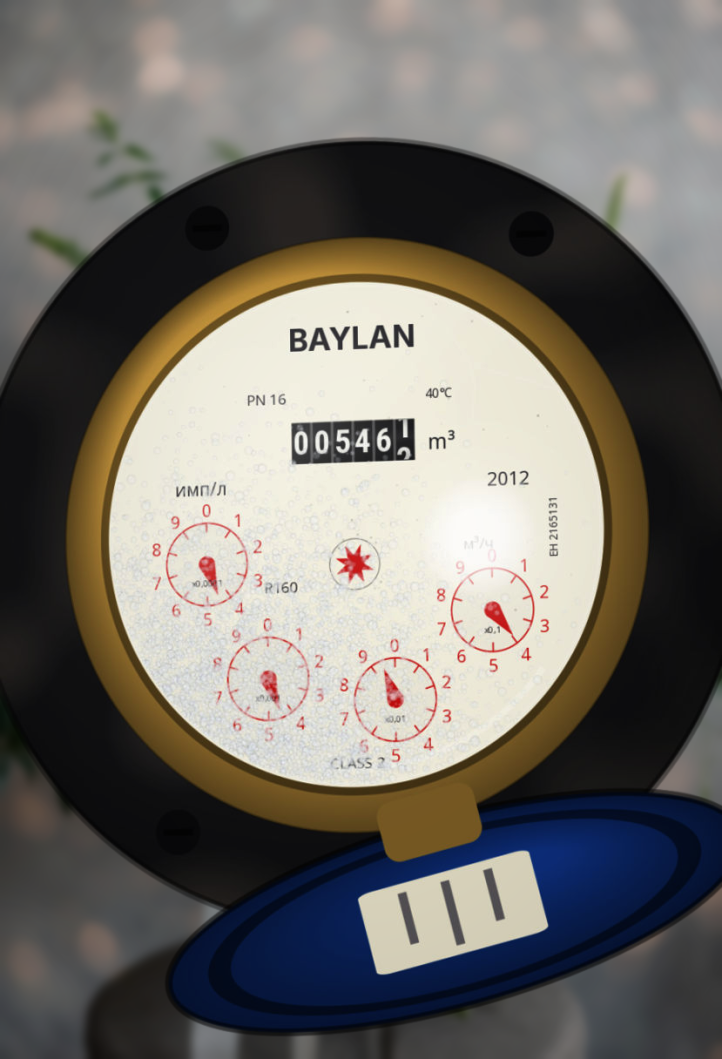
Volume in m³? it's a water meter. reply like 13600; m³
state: 5461.3944; m³
